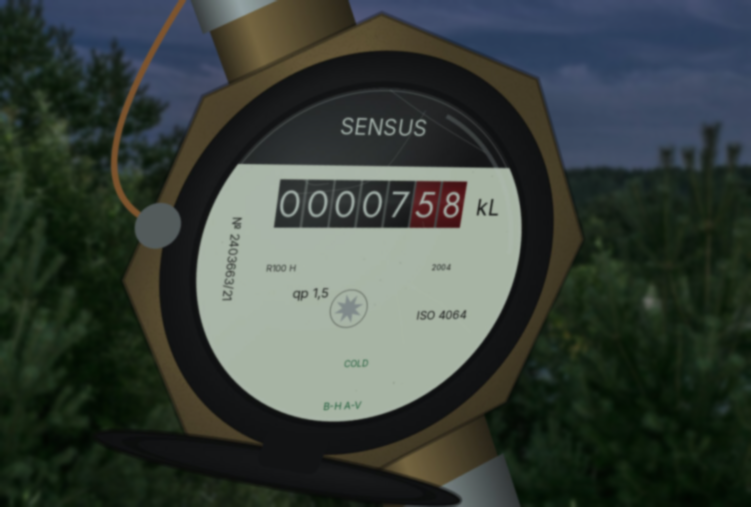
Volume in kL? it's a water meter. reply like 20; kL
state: 7.58; kL
